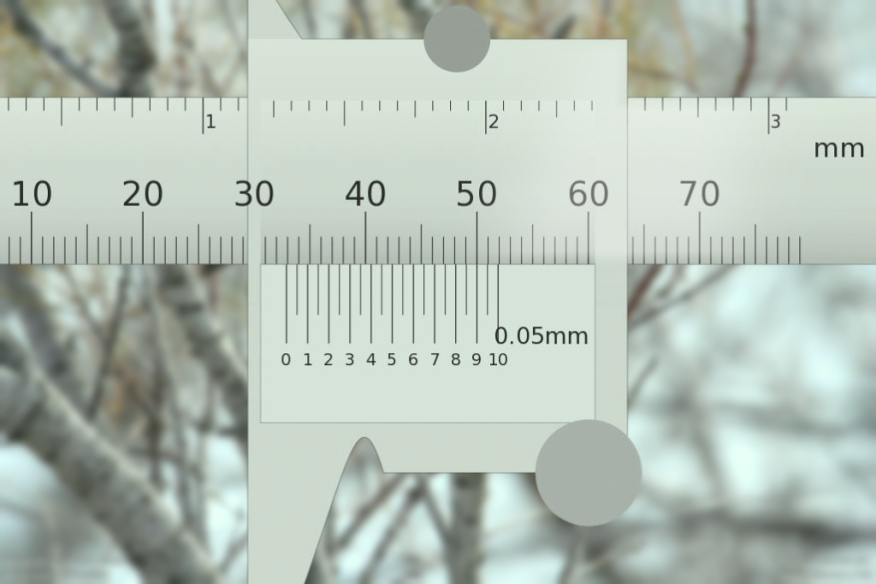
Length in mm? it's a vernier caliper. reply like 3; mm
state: 32.9; mm
